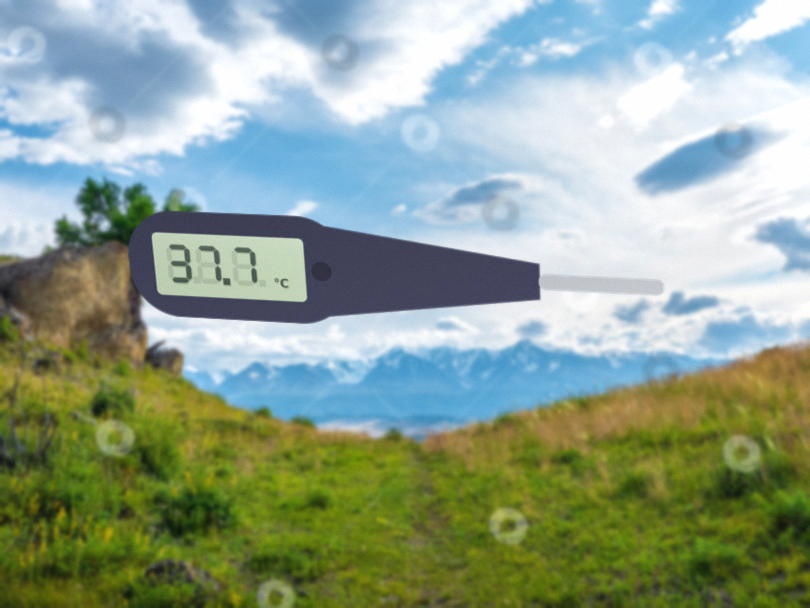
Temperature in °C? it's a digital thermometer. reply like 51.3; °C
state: 37.7; °C
